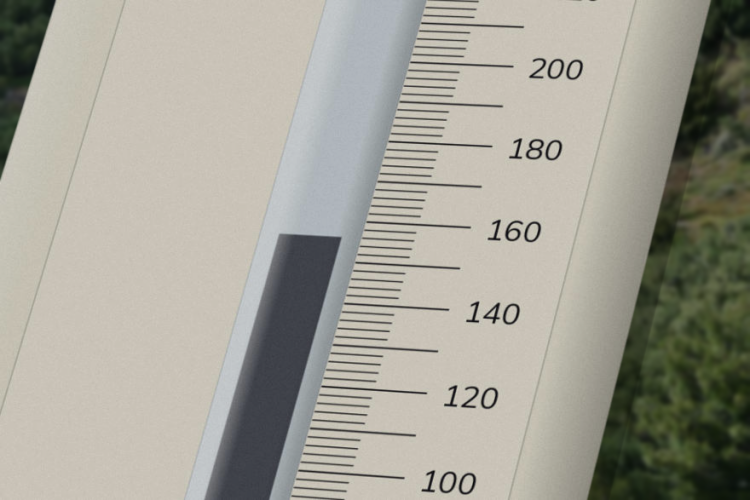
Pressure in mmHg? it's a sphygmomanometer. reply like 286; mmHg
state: 156; mmHg
